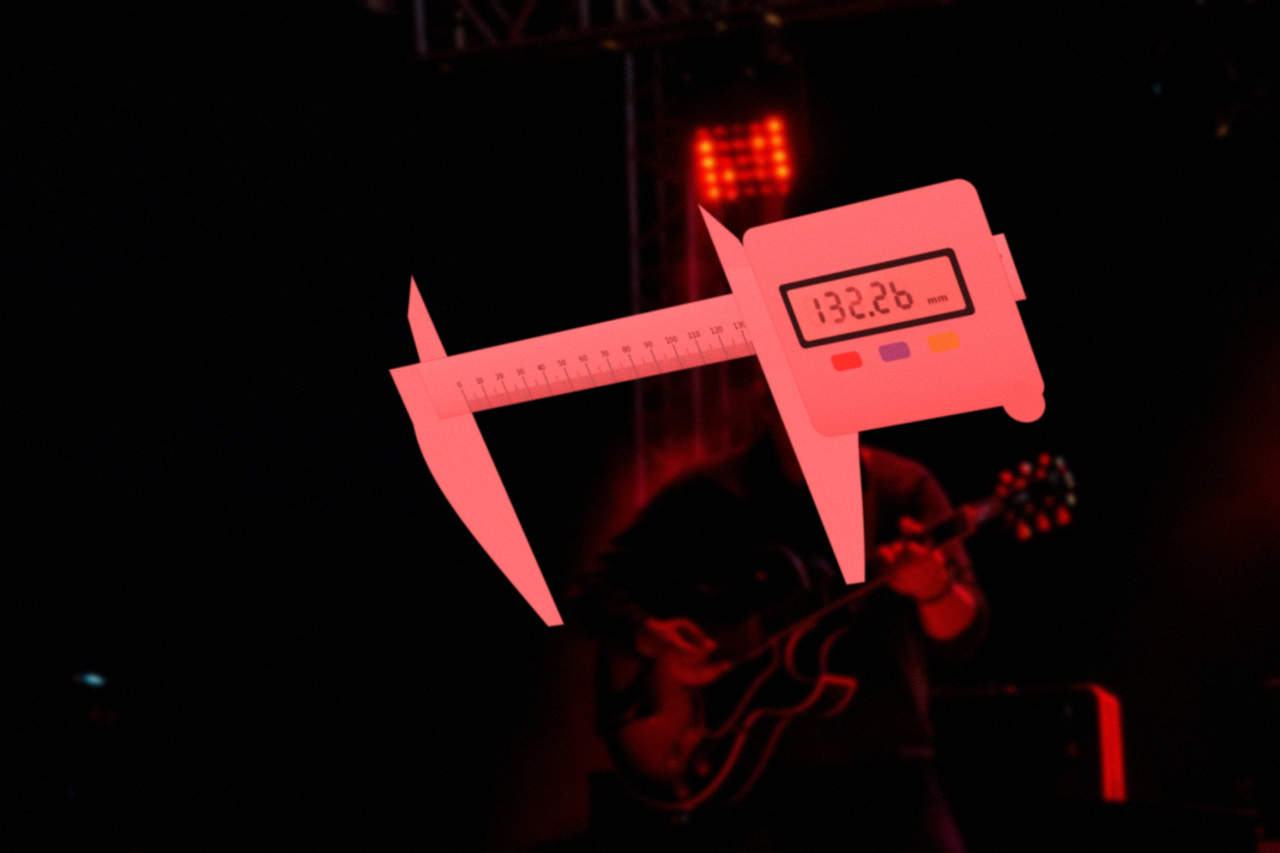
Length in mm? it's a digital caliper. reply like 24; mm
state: 132.26; mm
